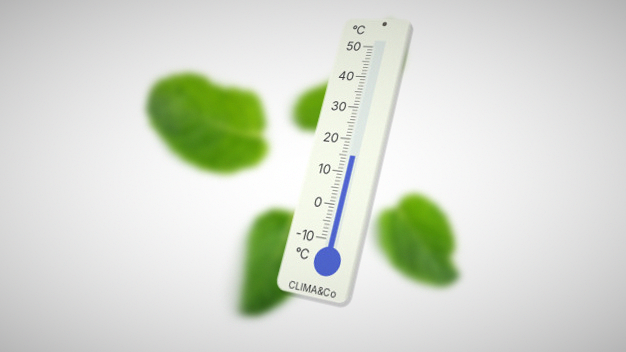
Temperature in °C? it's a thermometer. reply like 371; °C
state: 15; °C
